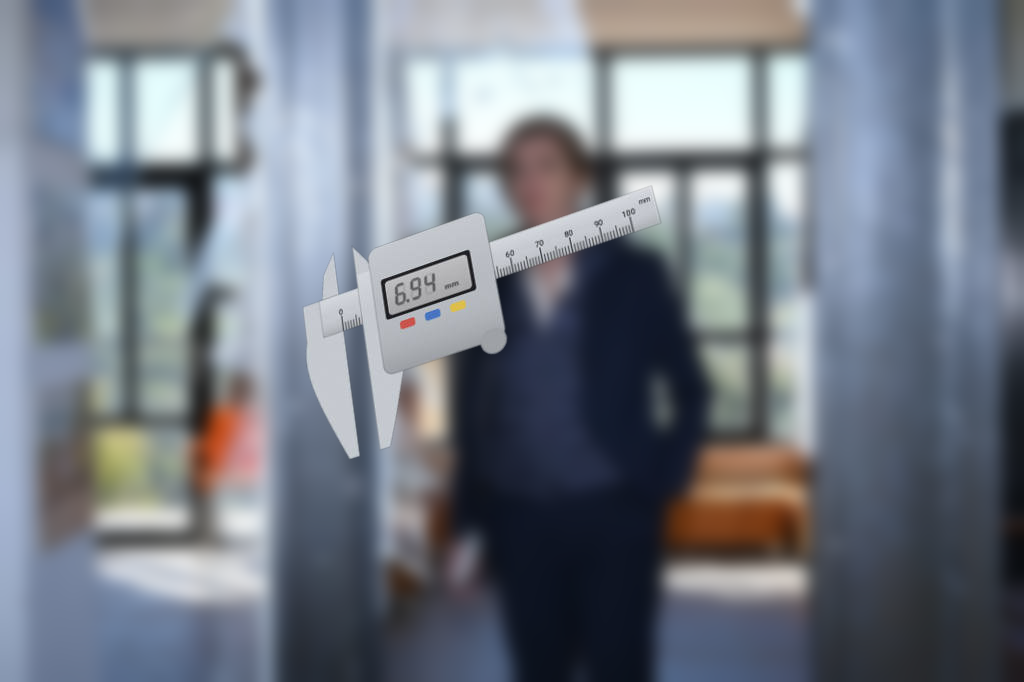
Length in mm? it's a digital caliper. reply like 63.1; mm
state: 6.94; mm
